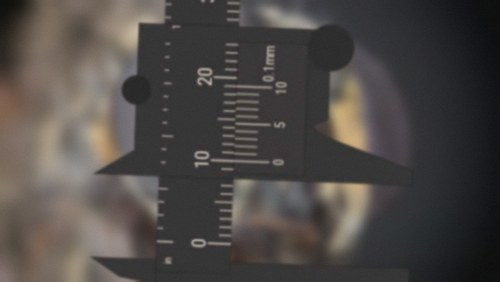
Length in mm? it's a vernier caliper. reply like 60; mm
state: 10.0; mm
